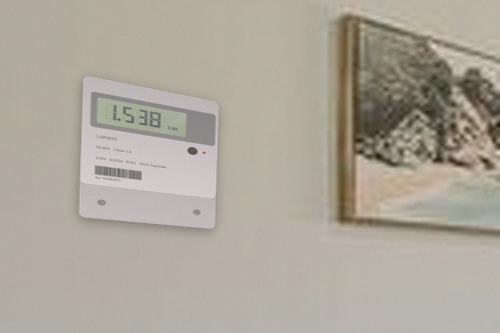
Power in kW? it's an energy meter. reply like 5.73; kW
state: 1.538; kW
